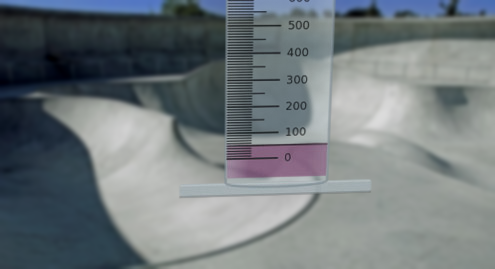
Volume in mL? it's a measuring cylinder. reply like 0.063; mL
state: 50; mL
